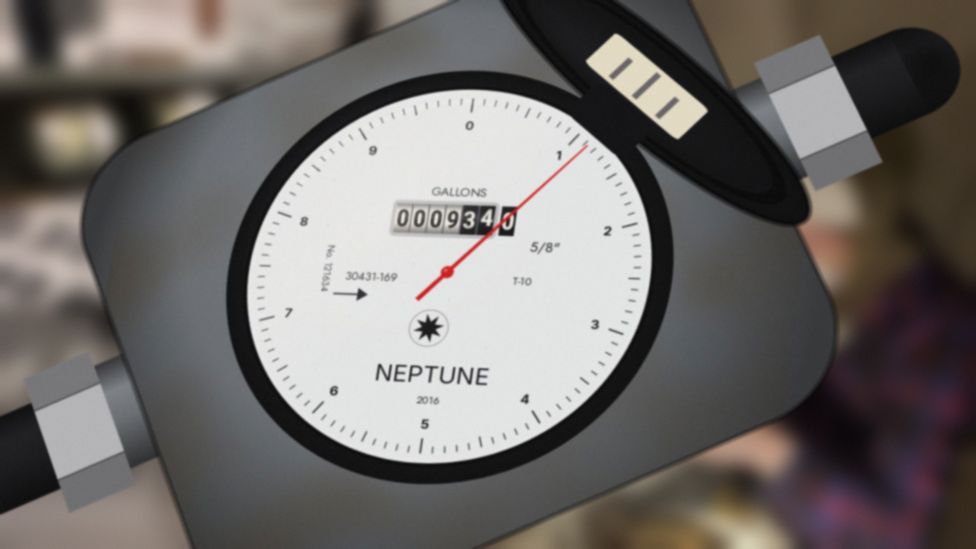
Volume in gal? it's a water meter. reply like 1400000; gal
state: 9341.1; gal
